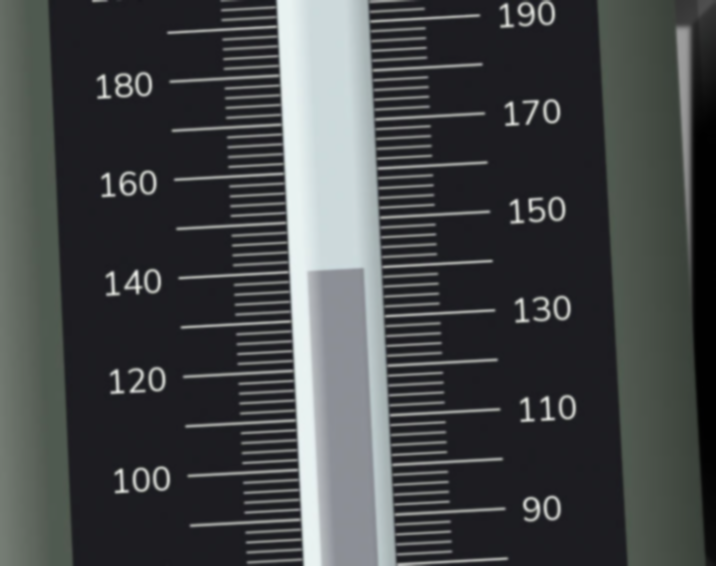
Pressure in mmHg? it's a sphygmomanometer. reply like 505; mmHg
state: 140; mmHg
